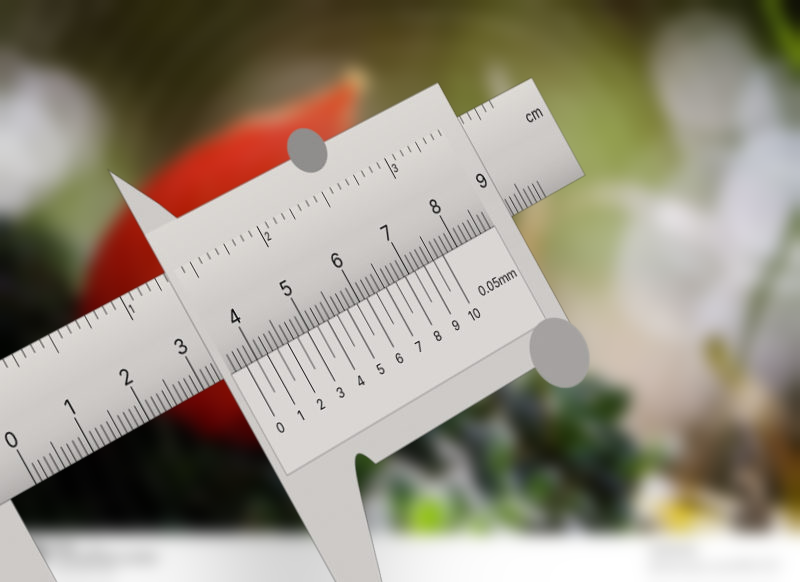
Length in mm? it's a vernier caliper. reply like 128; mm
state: 38.0; mm
